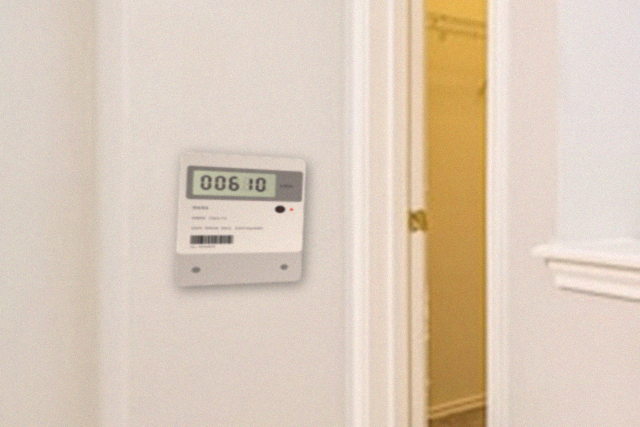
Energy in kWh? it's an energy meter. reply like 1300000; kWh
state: 610; kWh
